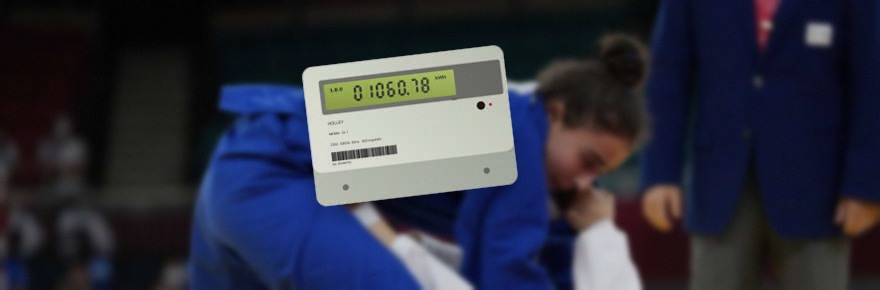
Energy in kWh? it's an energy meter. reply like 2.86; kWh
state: 1060.78; kWh
